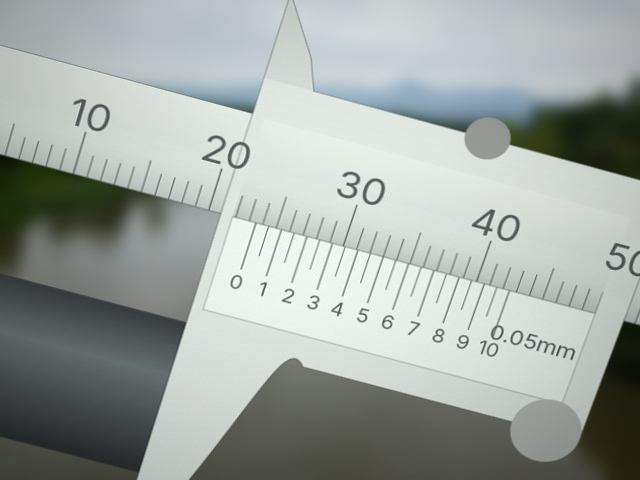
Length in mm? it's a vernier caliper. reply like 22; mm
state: 23.5; mm
